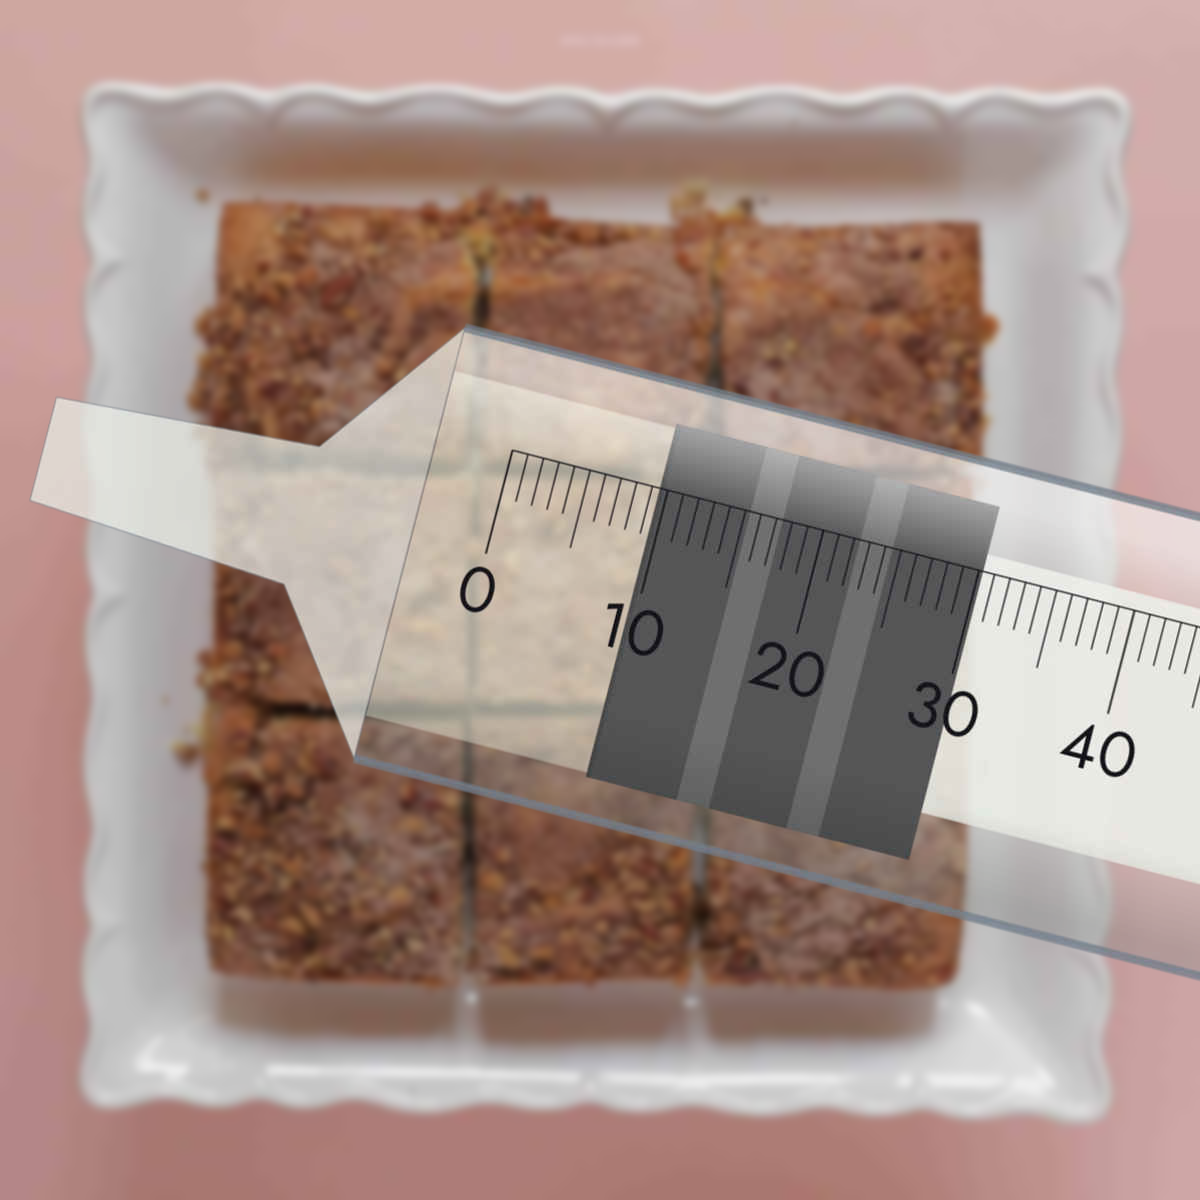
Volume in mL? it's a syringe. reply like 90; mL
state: 9.5; mL
